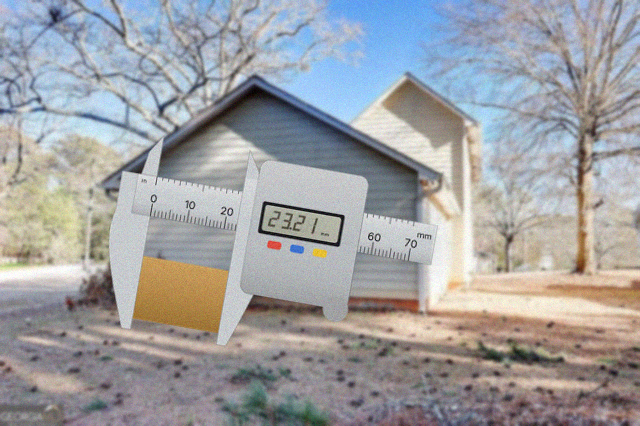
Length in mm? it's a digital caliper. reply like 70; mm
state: 23.21; mm
